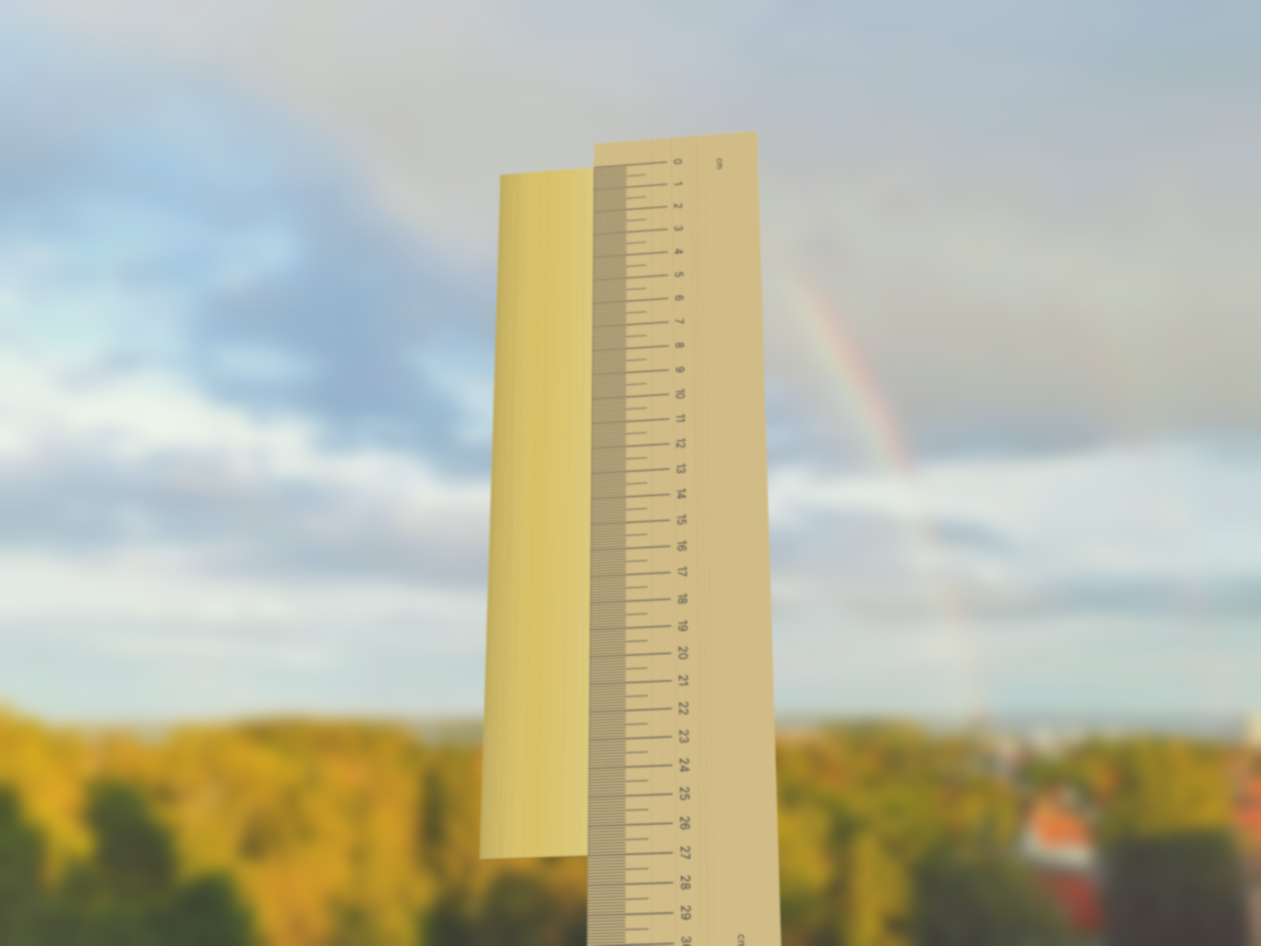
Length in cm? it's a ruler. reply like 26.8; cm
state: 27; cm
